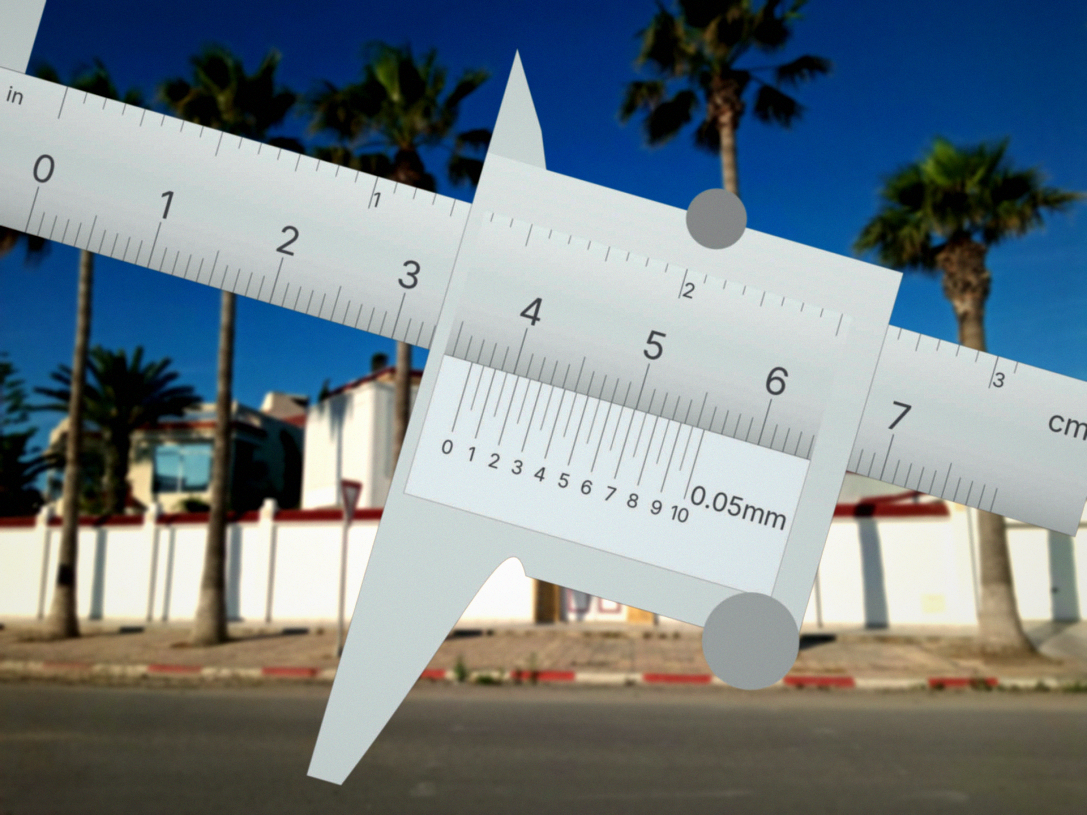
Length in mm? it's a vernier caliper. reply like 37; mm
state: 36.6; mm
